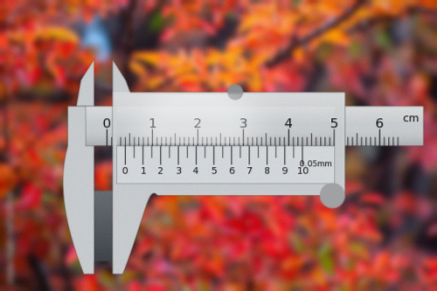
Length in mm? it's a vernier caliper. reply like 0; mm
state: 4.0; mm
